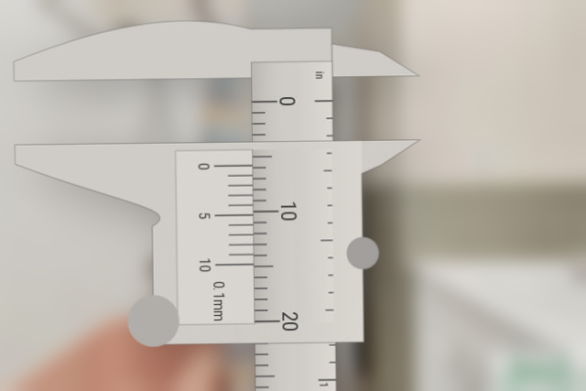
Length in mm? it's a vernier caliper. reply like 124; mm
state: 5.8; mm
